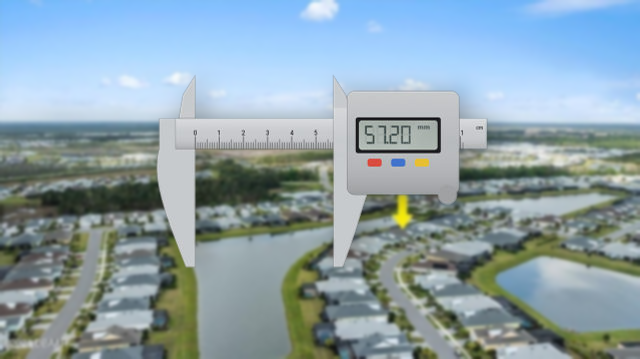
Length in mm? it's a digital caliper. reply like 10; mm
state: 57.20; mm
